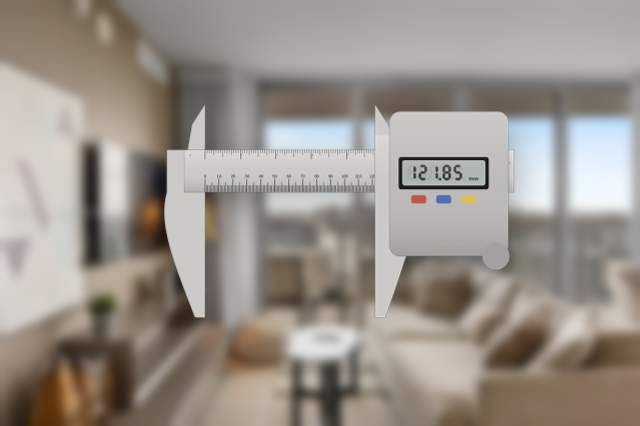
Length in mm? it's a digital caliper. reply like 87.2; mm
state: 121.85; mm
